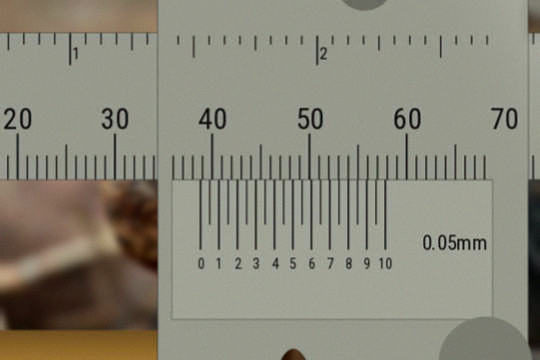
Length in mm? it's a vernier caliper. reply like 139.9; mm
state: 38.8; mm
